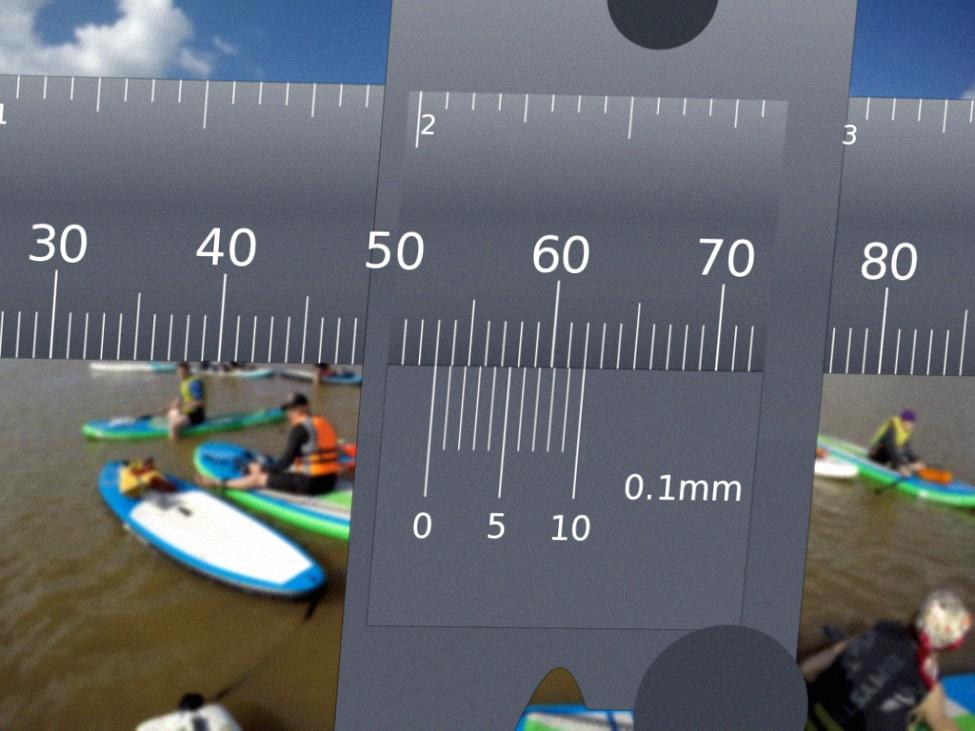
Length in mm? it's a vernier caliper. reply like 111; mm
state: 53.0; mm
